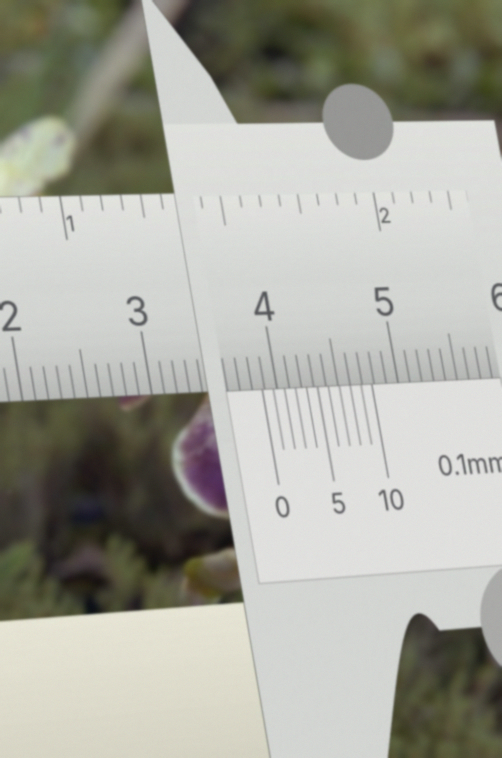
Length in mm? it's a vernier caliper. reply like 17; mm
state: 38.8; mm
